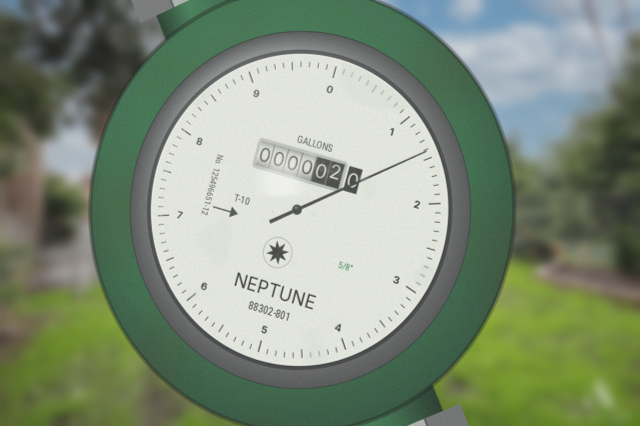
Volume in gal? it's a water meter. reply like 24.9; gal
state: 21.4; gal
